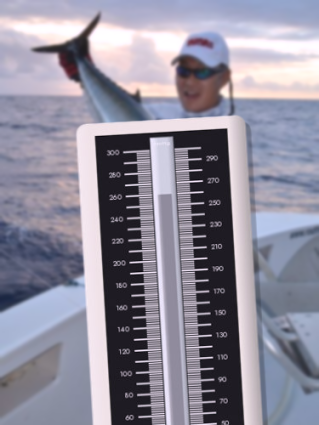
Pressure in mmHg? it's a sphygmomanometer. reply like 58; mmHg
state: 260; mmHg
